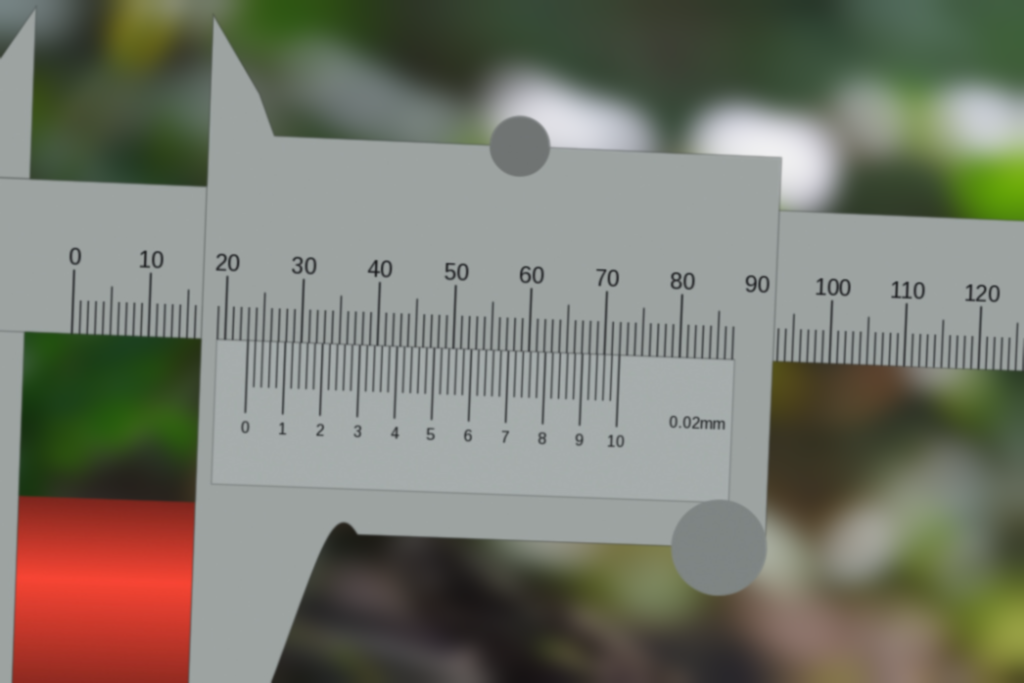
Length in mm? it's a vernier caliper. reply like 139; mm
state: 23.0; mm
